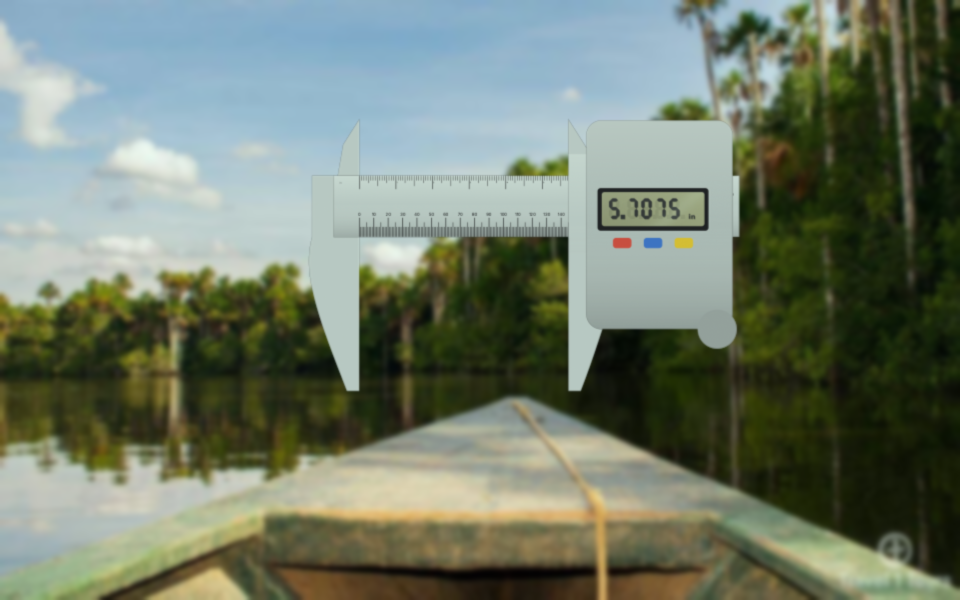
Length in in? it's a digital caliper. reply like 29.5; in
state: 5.7075; in
